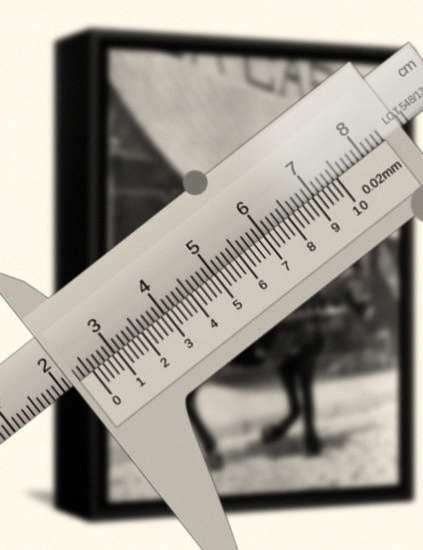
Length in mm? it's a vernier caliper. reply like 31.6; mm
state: 25.6; mm
